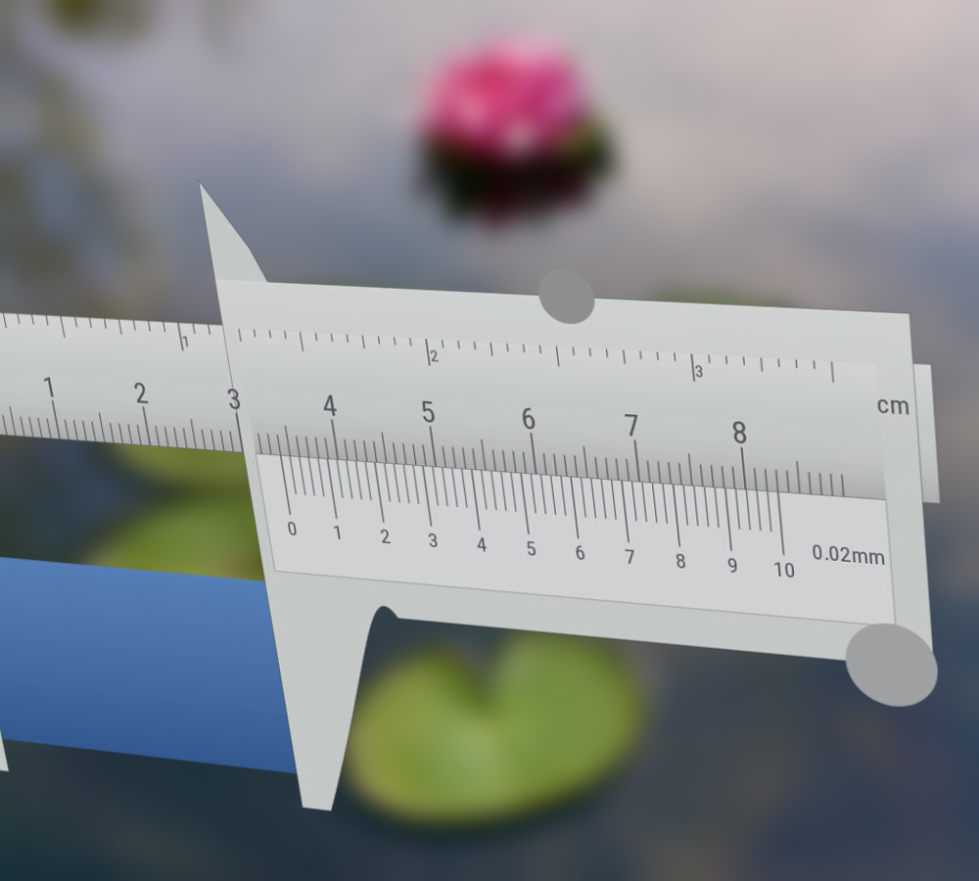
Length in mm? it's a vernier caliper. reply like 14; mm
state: 34.0; mm
